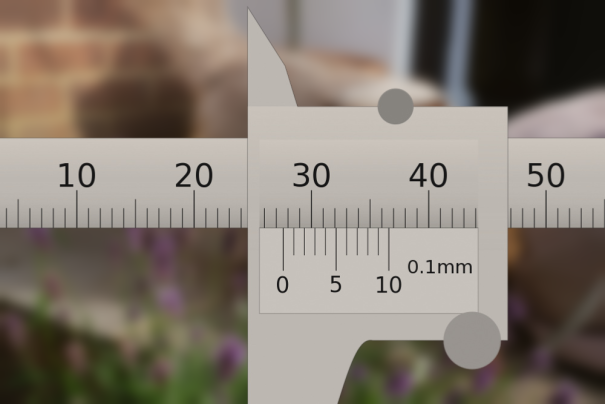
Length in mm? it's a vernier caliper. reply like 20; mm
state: 27.6; mm
